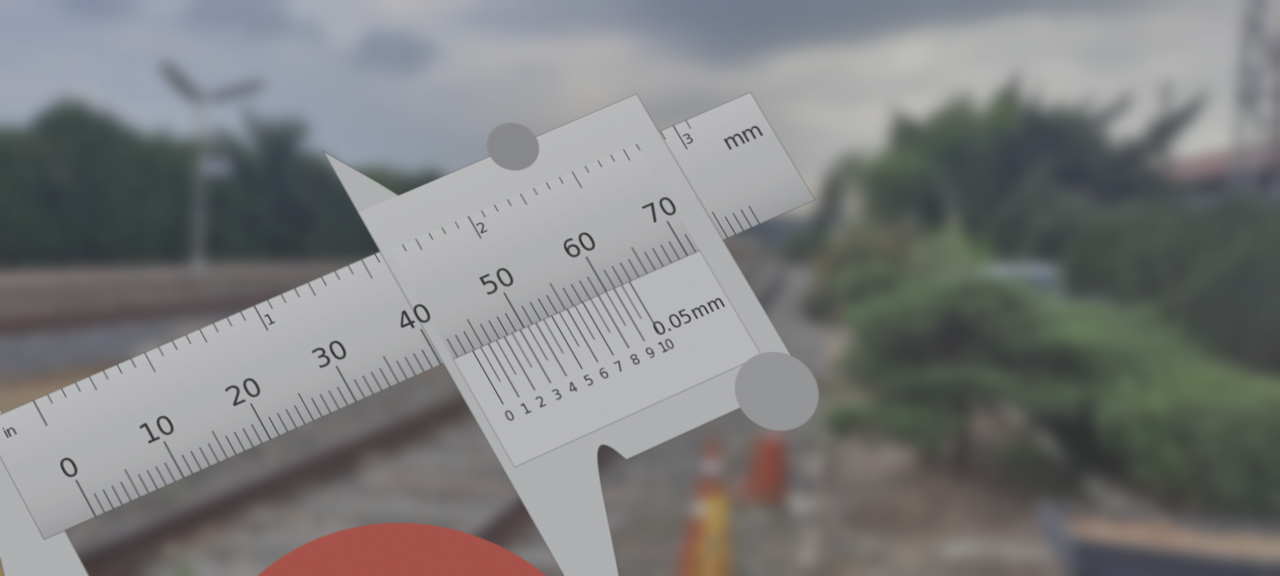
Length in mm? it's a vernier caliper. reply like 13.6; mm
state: 43.8; mm
